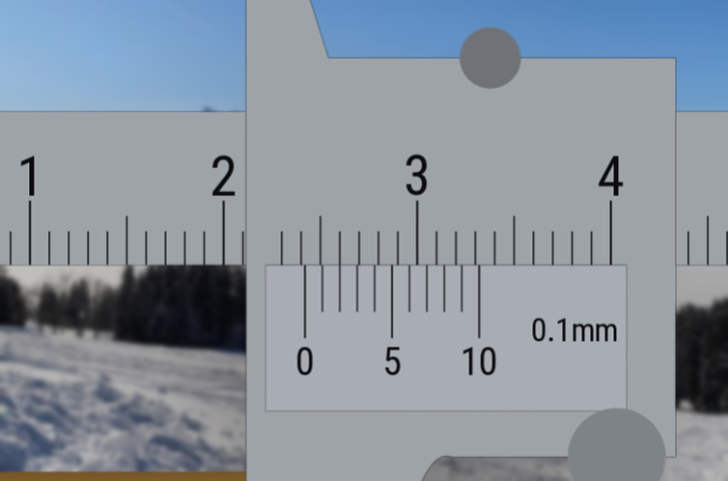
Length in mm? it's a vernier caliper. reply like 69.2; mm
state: 24.2; mm
